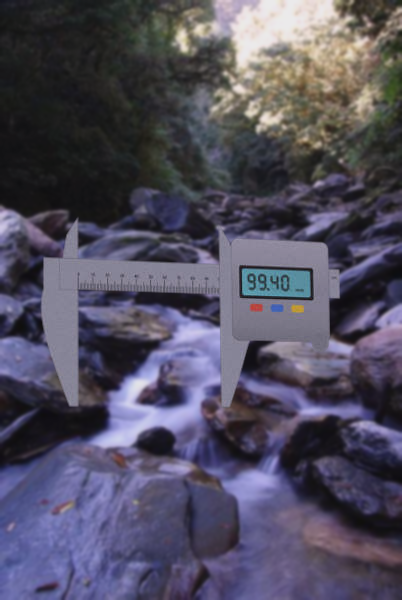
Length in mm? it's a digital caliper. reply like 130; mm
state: 99.40; mm
